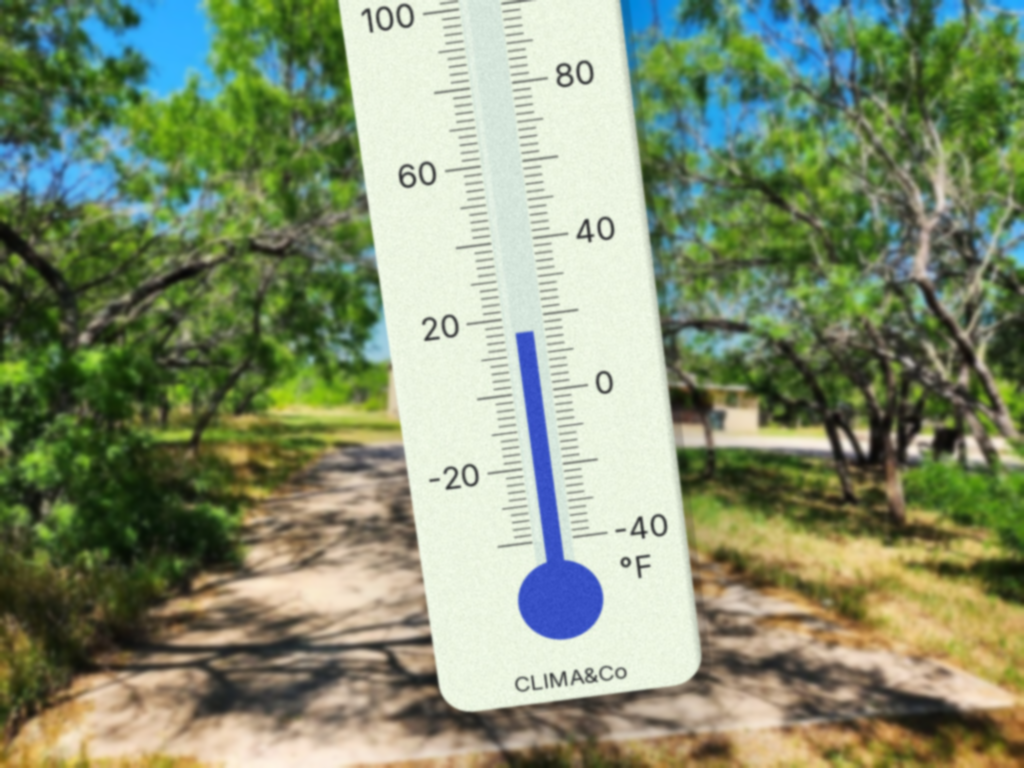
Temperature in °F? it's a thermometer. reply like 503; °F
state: 16; °F
